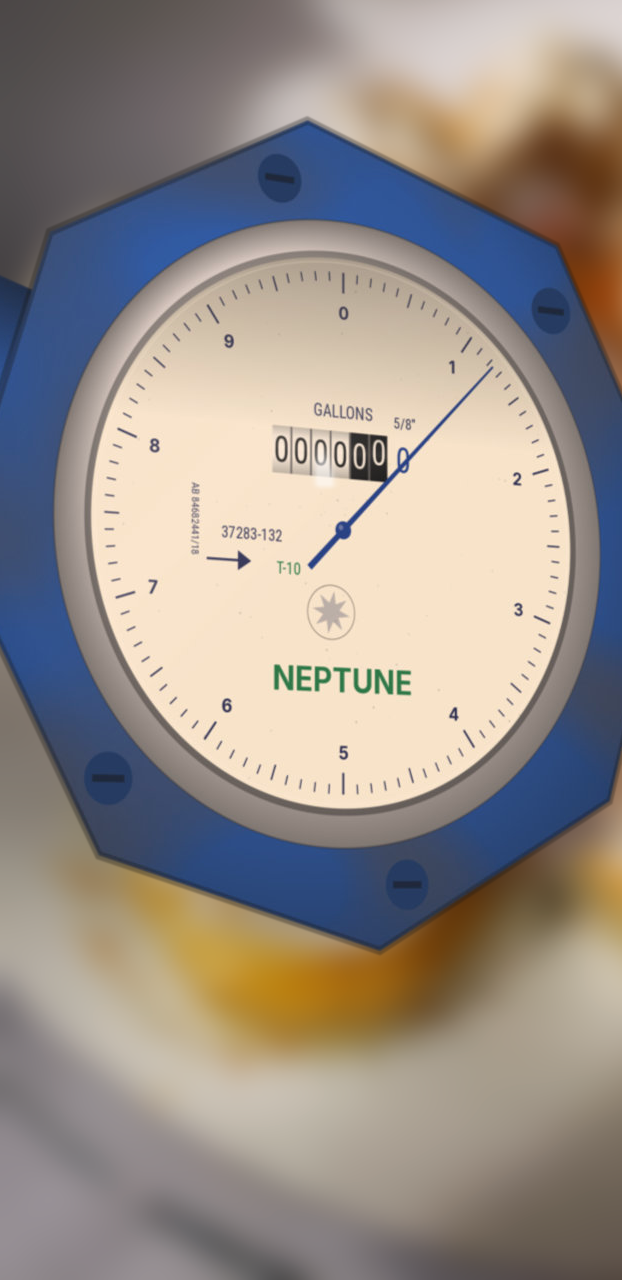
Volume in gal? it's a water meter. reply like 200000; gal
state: 1.2; gal
